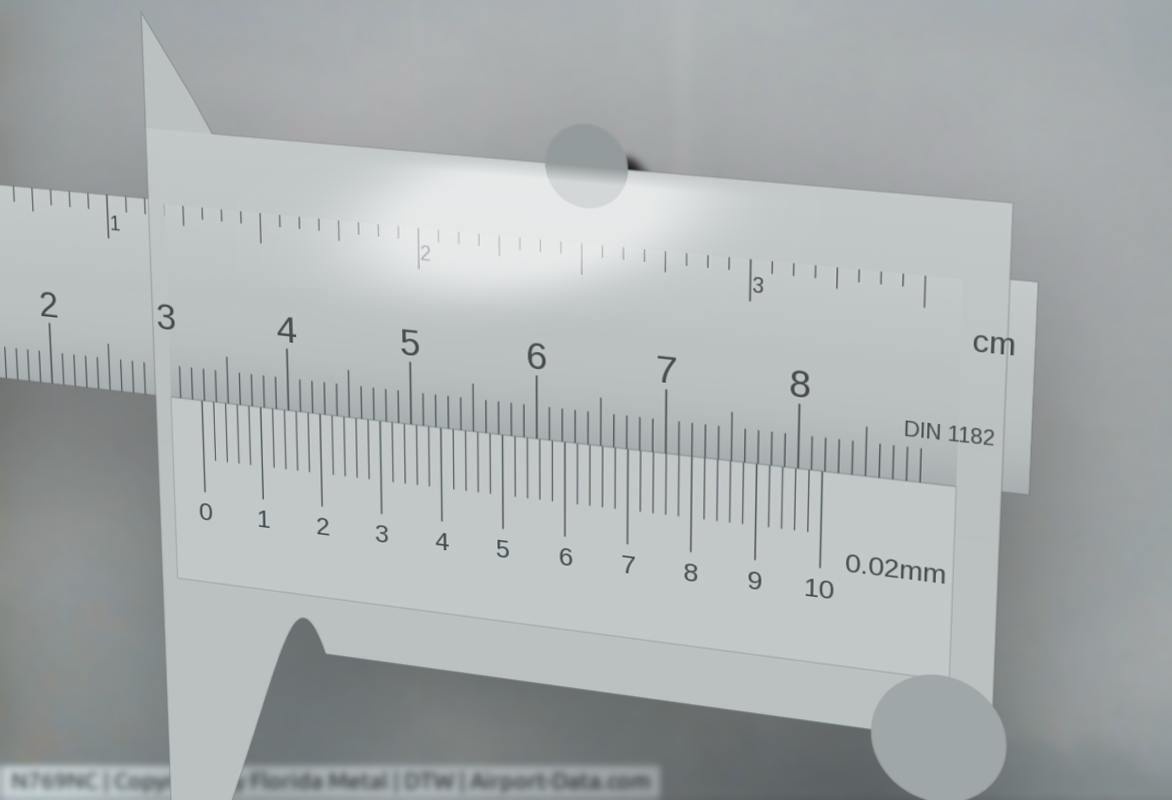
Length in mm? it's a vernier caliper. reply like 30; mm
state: 32.8; mm
